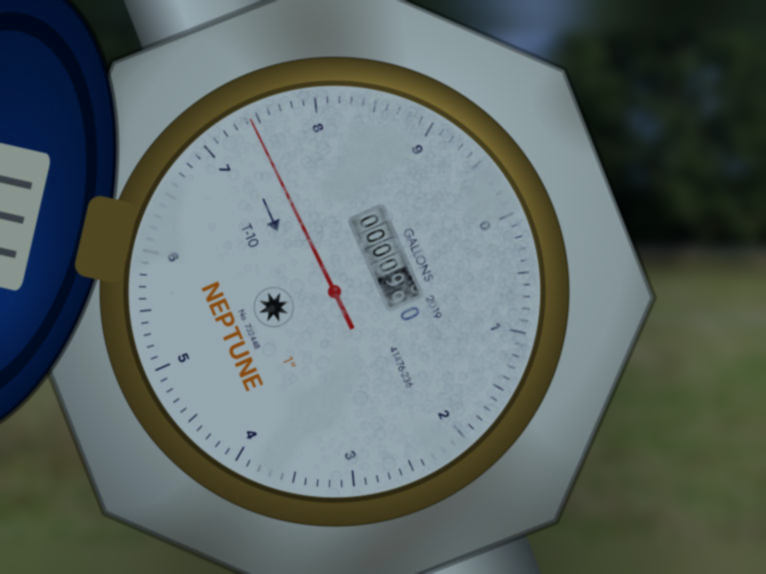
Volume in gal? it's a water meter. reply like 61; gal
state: 987.4; gal
